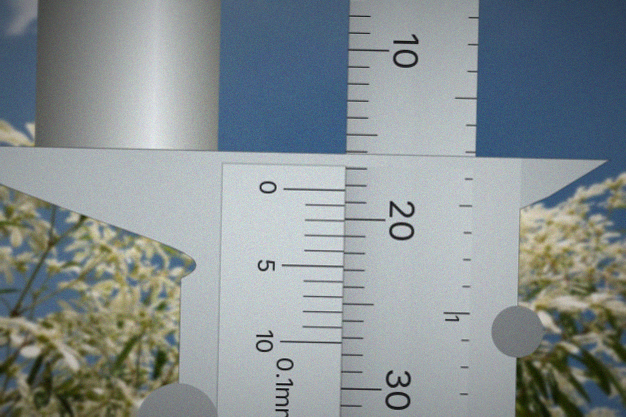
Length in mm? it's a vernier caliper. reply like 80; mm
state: 18.3; mm
